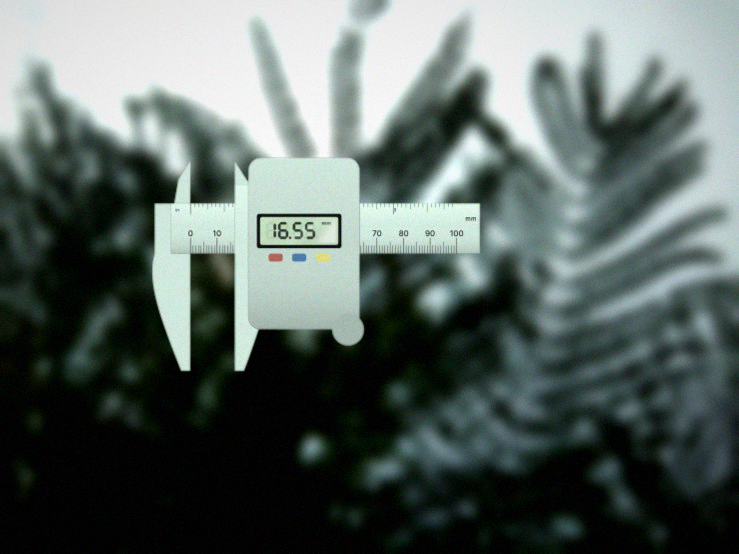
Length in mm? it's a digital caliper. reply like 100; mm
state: 16.55; mm
